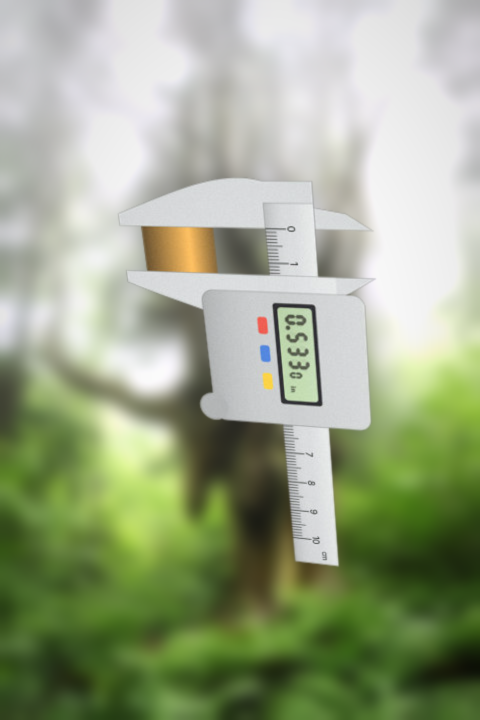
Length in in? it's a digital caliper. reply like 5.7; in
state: 0.5330; in
